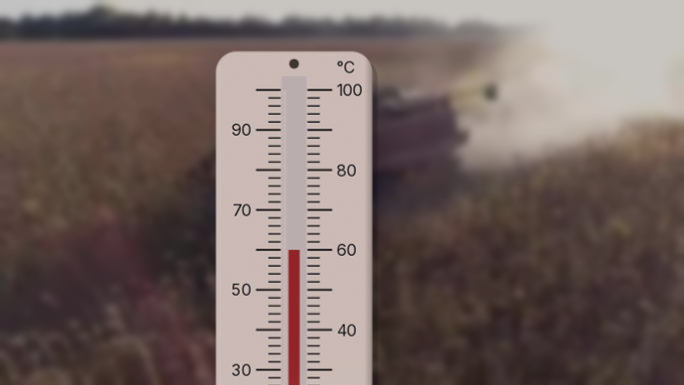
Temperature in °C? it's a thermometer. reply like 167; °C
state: 60; °C
